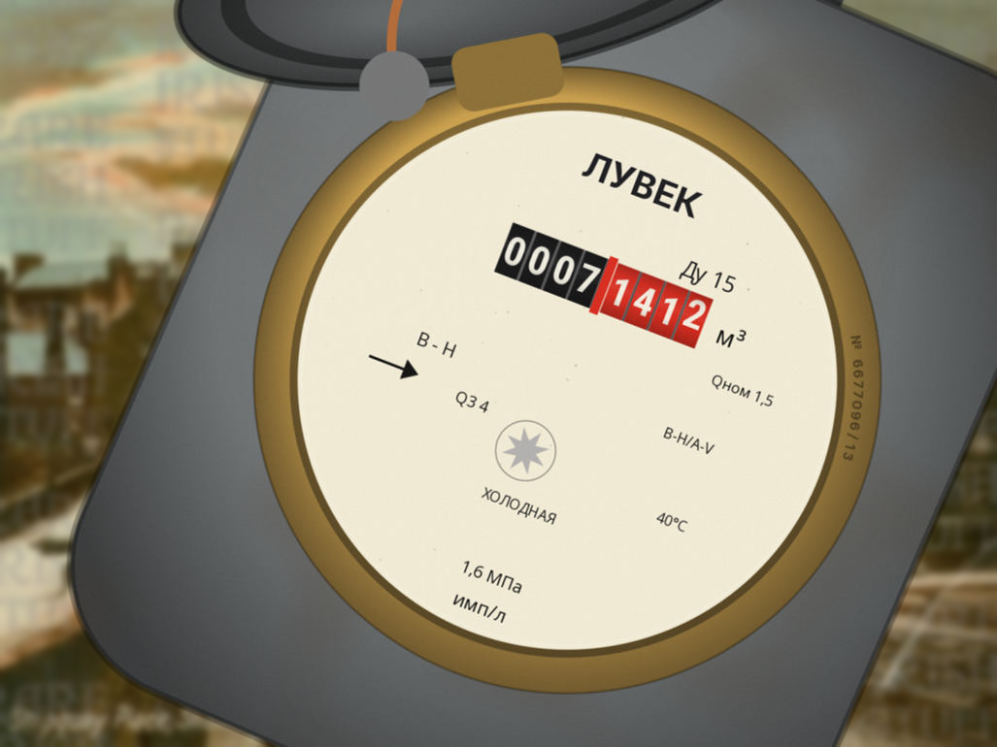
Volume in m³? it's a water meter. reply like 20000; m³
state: 7.1412; m³
